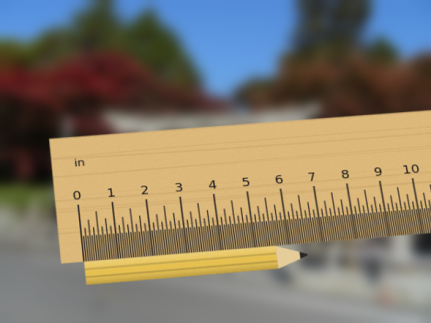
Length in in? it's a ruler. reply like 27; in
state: 6.5; in
